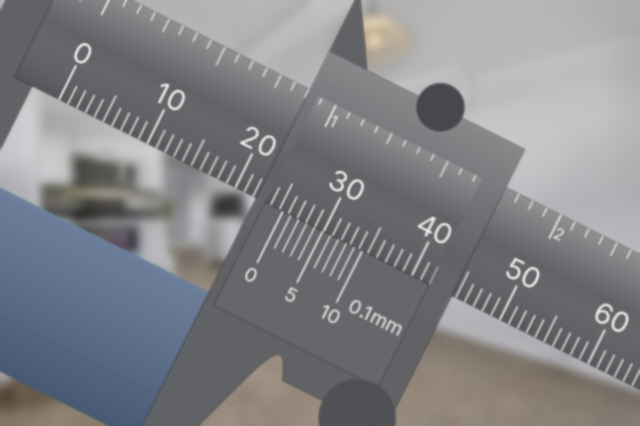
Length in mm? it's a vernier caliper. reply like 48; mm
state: 25.4; mm
